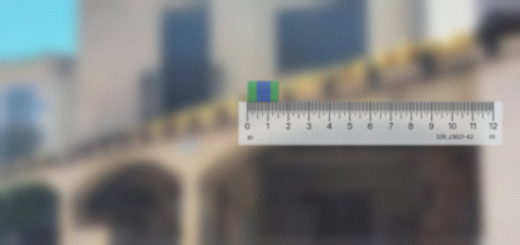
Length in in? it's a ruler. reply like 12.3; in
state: 1.5; in
